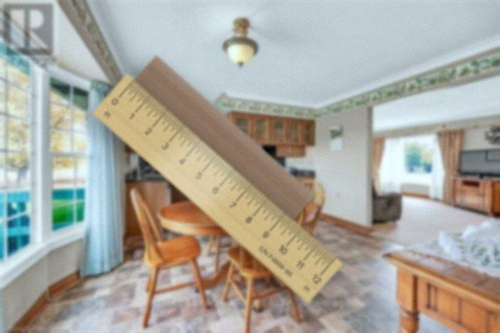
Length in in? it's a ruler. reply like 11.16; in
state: 9.5; in
